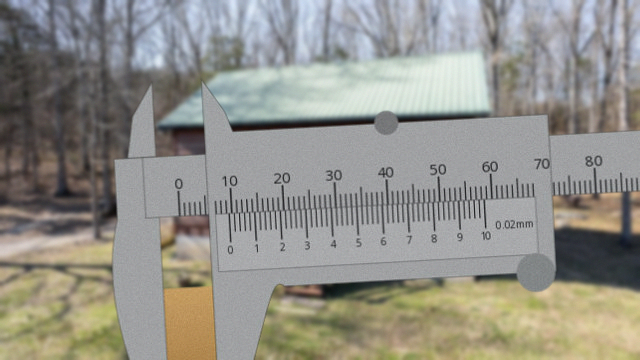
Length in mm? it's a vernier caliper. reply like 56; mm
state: 9.5; mm
